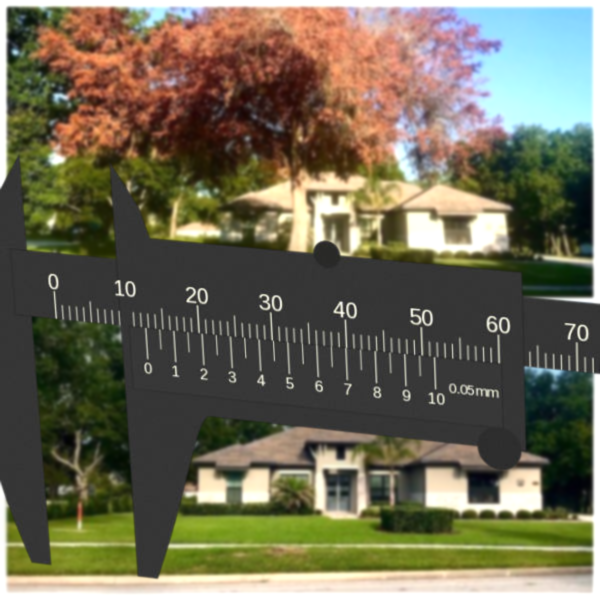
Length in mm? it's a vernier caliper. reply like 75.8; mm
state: 12.6; mm
